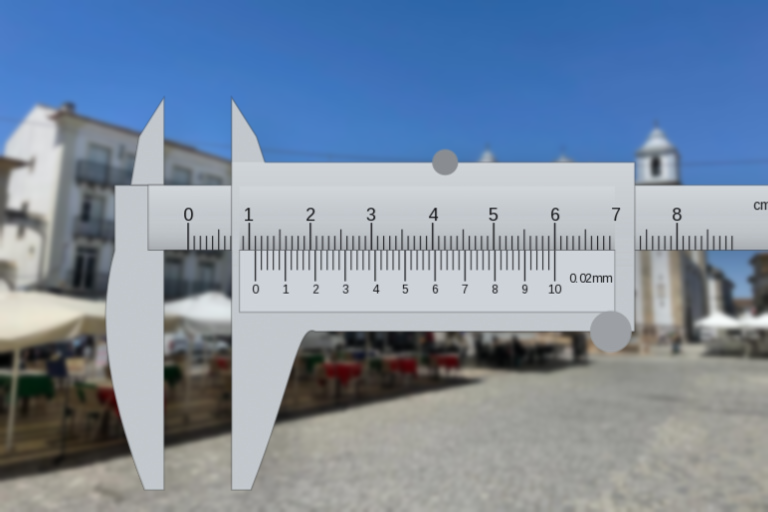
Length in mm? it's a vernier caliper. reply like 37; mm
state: 11.0; mm
